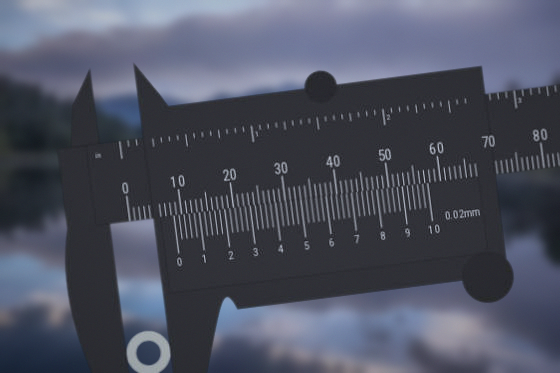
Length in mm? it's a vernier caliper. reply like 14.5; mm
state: 8.5; mm
